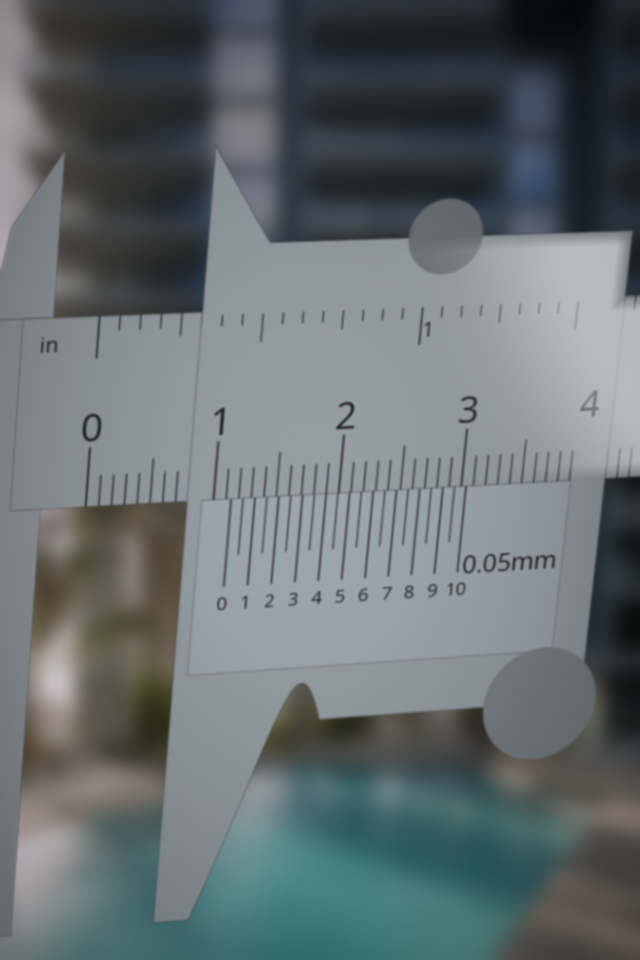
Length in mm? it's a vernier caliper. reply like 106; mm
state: 11.4; mm
